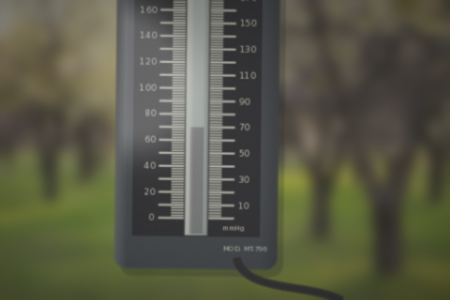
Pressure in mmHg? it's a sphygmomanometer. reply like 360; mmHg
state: 70; mmHg
